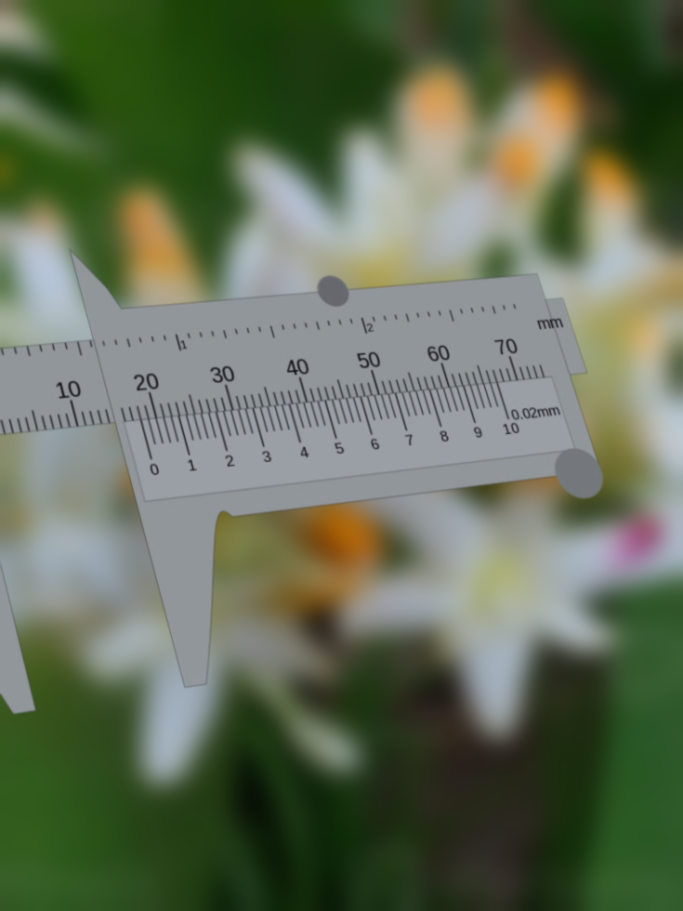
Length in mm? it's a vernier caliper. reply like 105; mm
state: 18.0; mm
